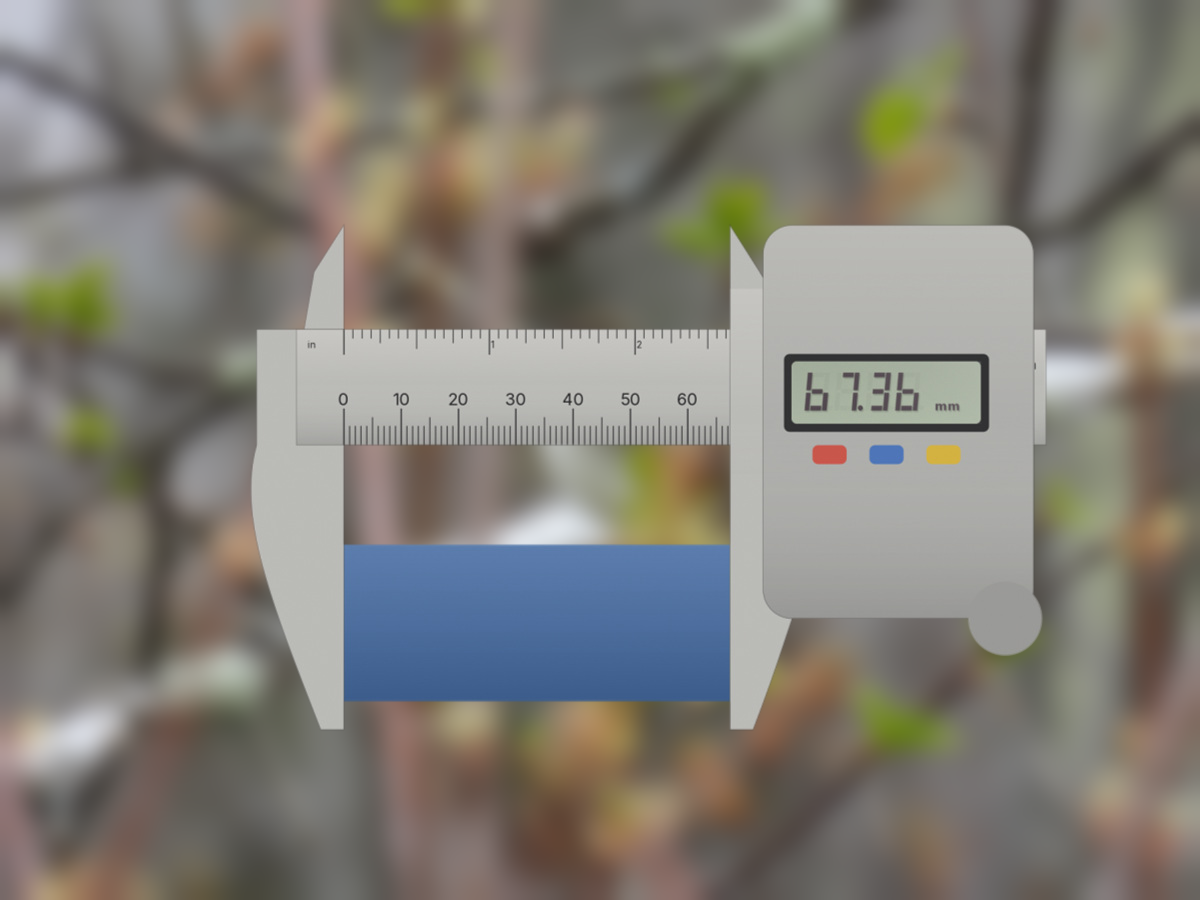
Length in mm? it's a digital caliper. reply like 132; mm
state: 67.36; mm
